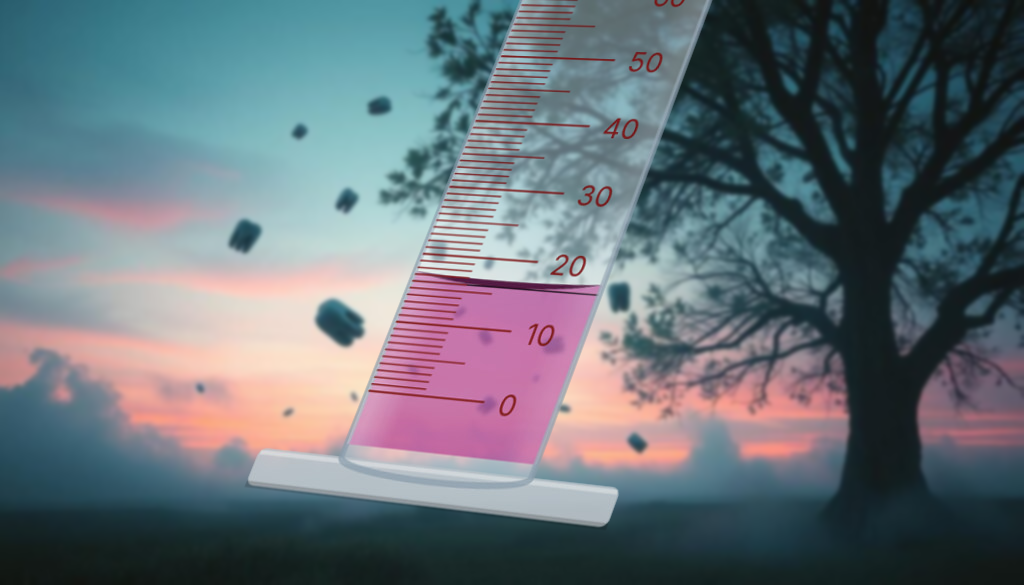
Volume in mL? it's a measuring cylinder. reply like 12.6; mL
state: 16; mL
